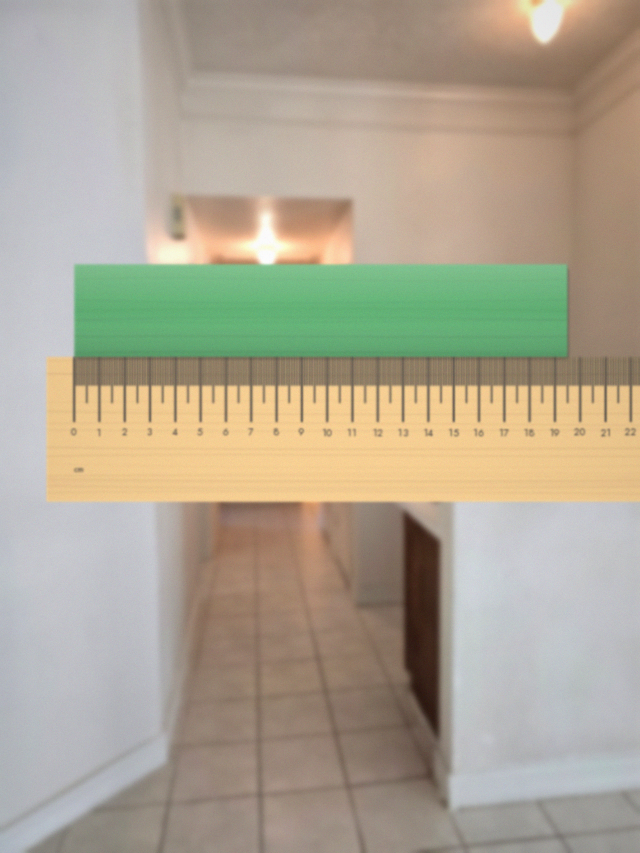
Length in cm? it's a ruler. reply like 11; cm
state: 19.5; cm
